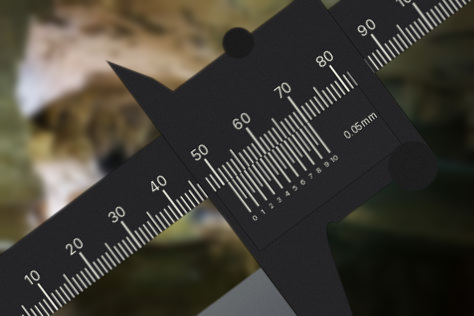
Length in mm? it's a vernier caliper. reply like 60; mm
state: 51.0; mm
